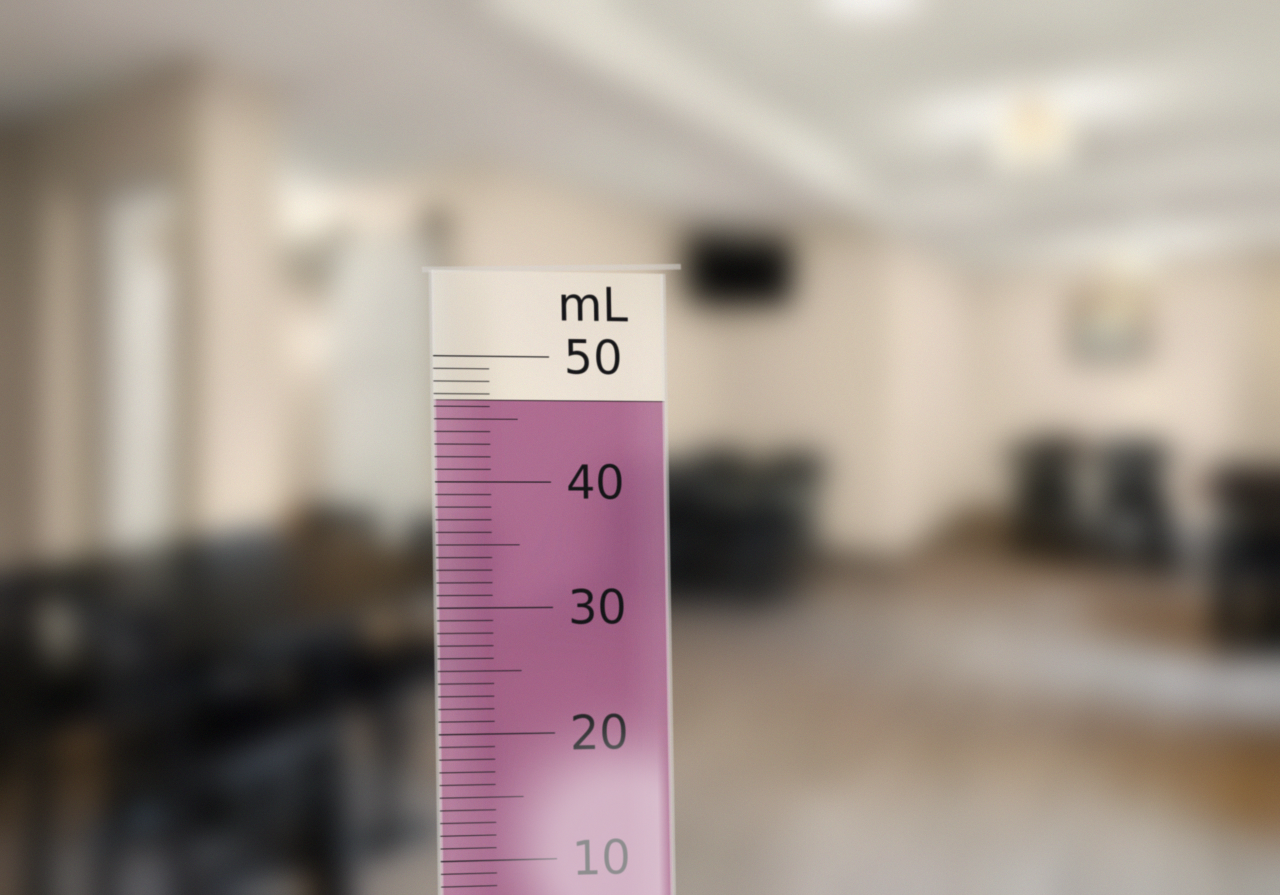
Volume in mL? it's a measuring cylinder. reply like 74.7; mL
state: 46.5; mL
